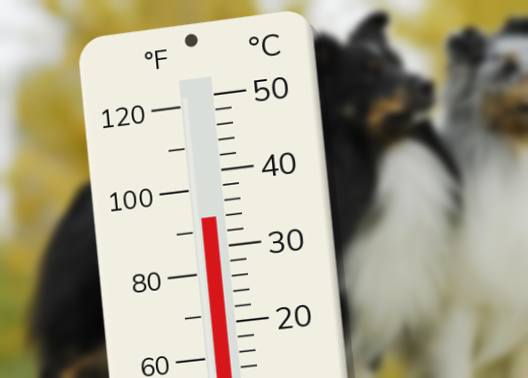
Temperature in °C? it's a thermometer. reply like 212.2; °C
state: 34; °C
